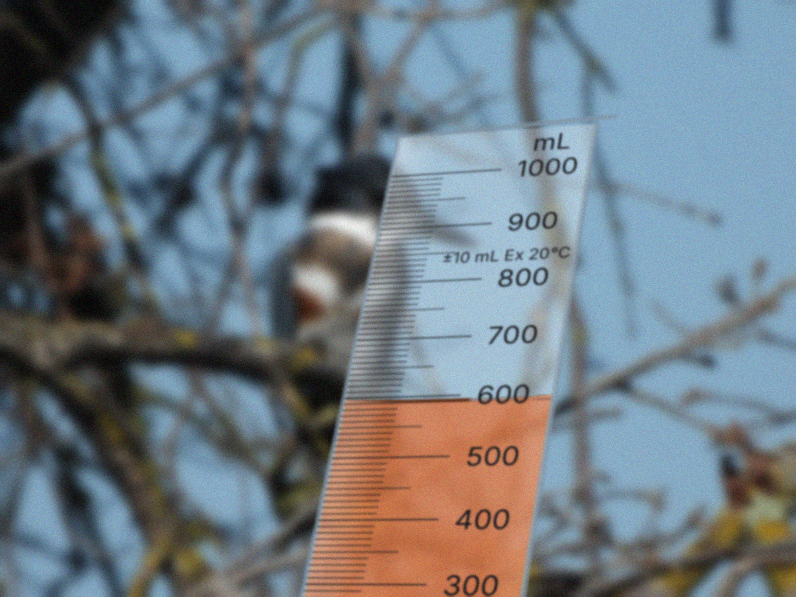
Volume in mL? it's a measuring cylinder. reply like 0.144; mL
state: 590; mL
